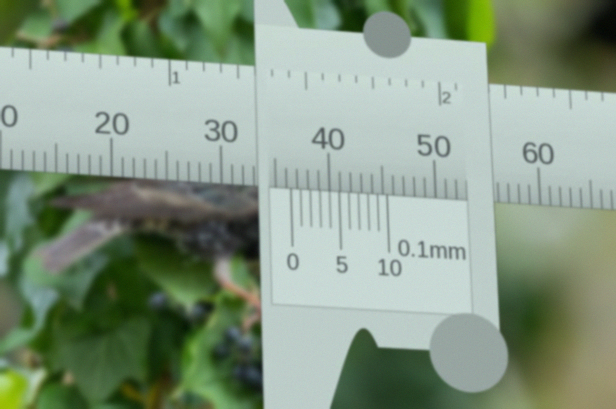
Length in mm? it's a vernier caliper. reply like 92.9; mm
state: 36.4; mm
